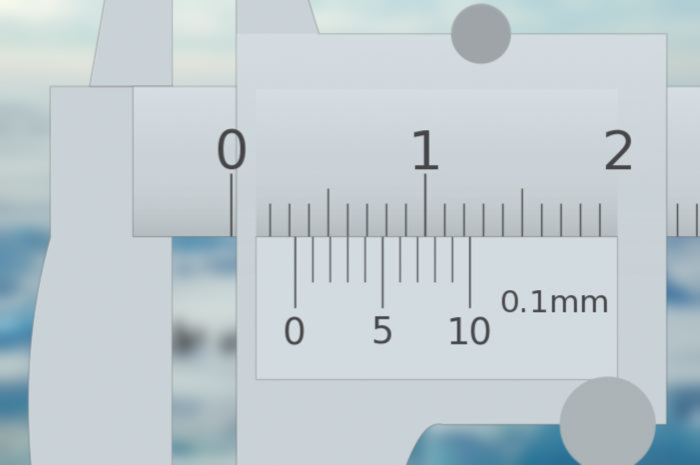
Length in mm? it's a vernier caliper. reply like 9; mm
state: 3.3; mm
